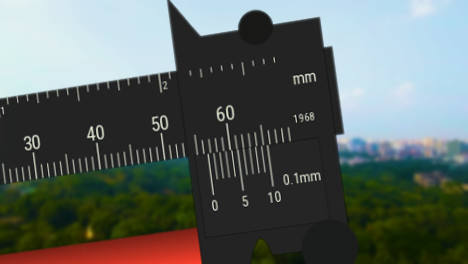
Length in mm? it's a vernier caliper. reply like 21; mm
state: 56.6; mm
